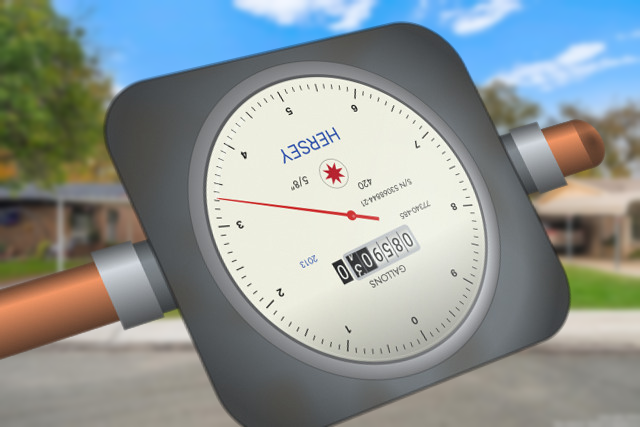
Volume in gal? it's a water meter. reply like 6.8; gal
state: 859033.3; gal
